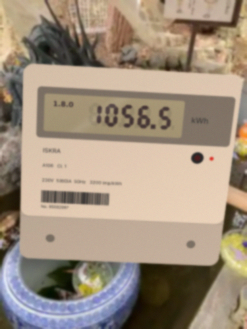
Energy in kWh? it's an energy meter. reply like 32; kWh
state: 1056.5; kWh
